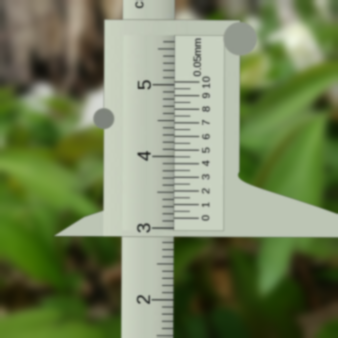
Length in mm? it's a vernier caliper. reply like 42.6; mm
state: 31.4; mm
